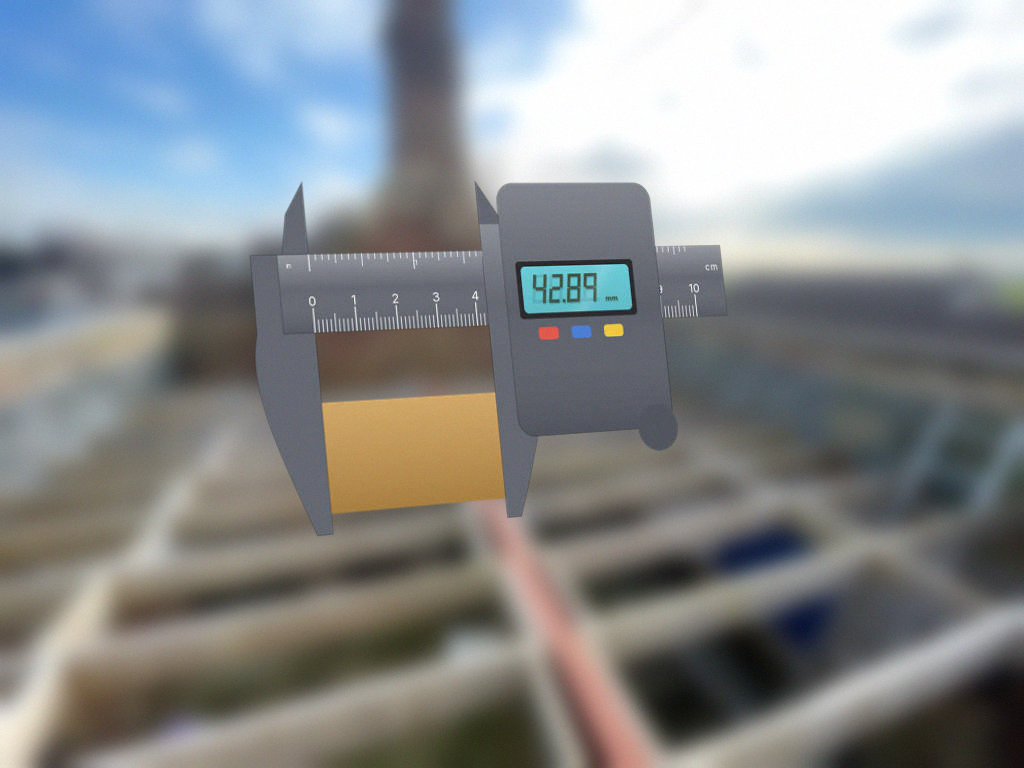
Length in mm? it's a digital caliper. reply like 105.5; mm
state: 42.89; mm
